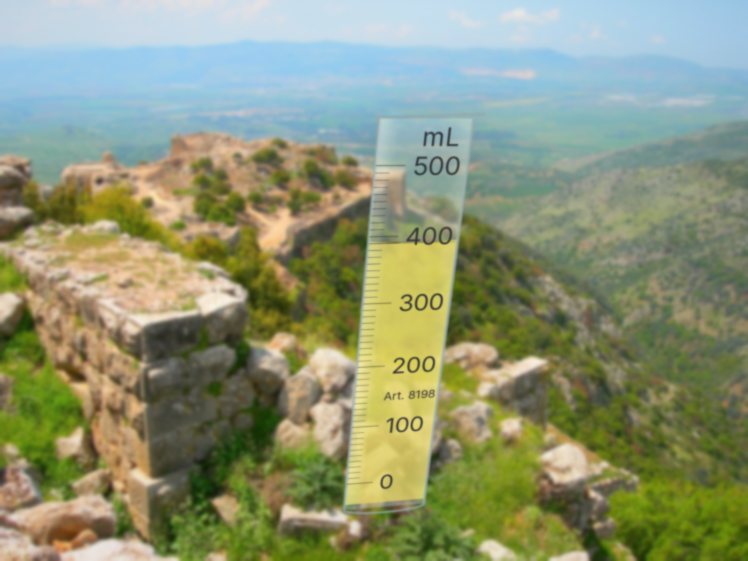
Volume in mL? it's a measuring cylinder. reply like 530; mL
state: 390; mL
